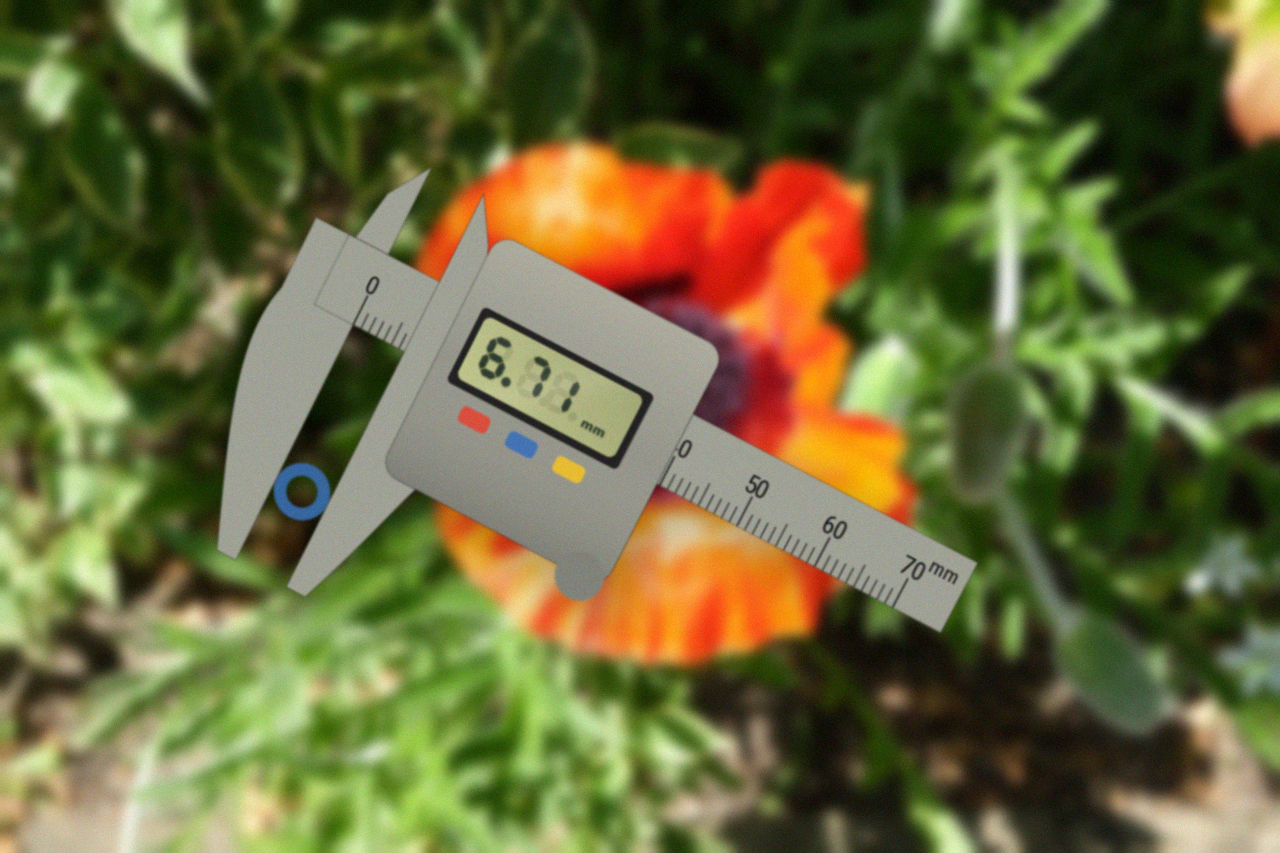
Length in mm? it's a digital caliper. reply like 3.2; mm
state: 6.71; mm
